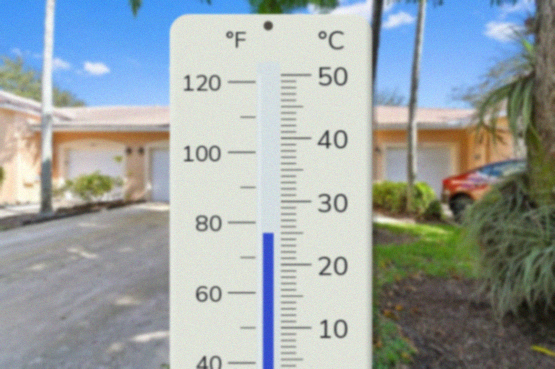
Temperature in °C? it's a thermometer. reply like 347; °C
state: 25; °C
